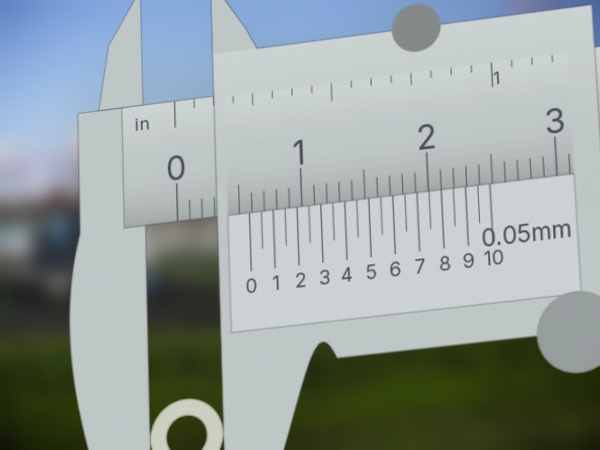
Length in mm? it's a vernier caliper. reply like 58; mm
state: 5.8; mm
